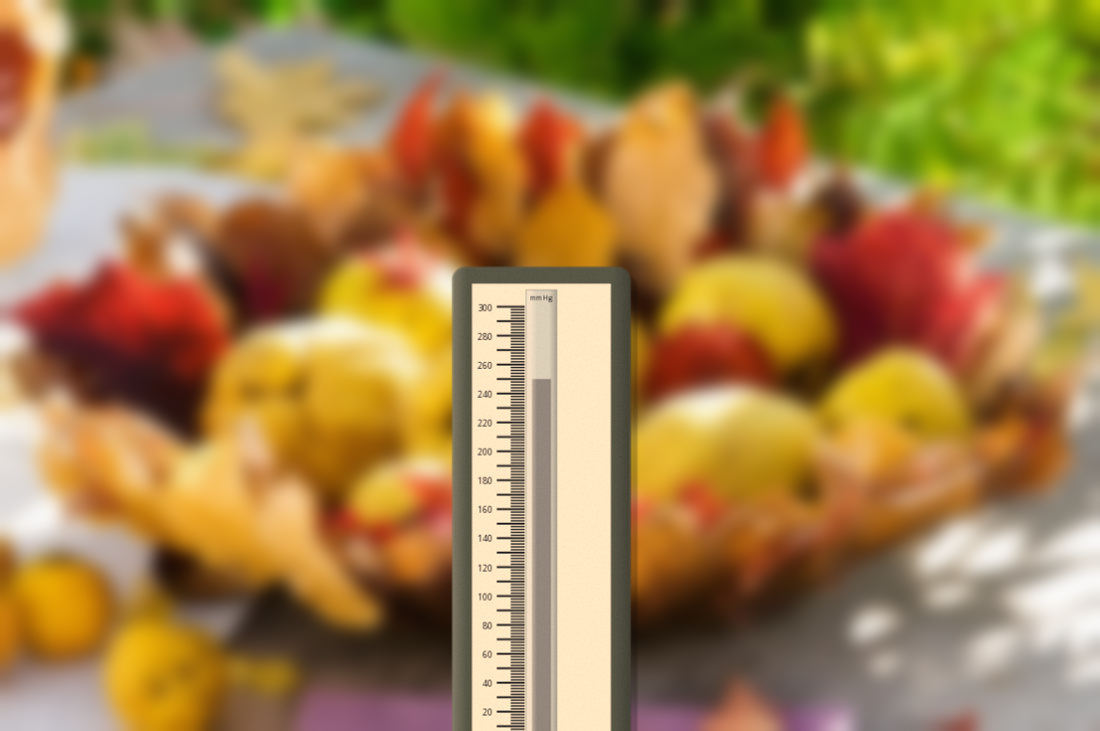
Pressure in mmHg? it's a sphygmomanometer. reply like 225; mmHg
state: 250; mmHg
